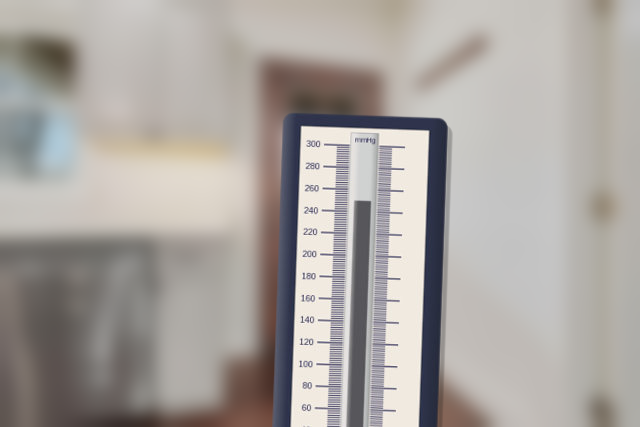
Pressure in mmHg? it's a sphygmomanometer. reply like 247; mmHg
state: 250; mmHg
